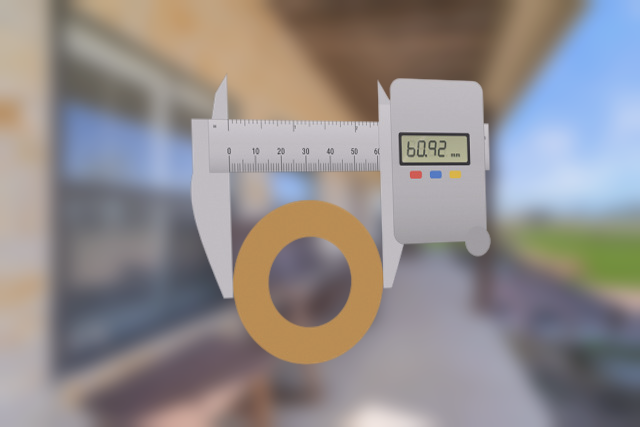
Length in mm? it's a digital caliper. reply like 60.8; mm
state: 60.92; mm
